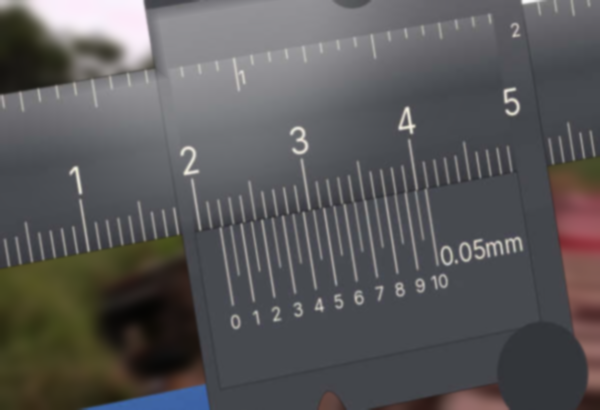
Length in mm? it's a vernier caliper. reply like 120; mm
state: 21.8; mm
